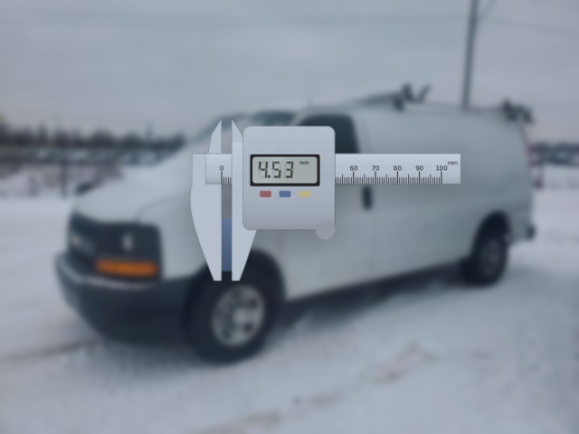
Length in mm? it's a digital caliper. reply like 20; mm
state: 4.53; mm
